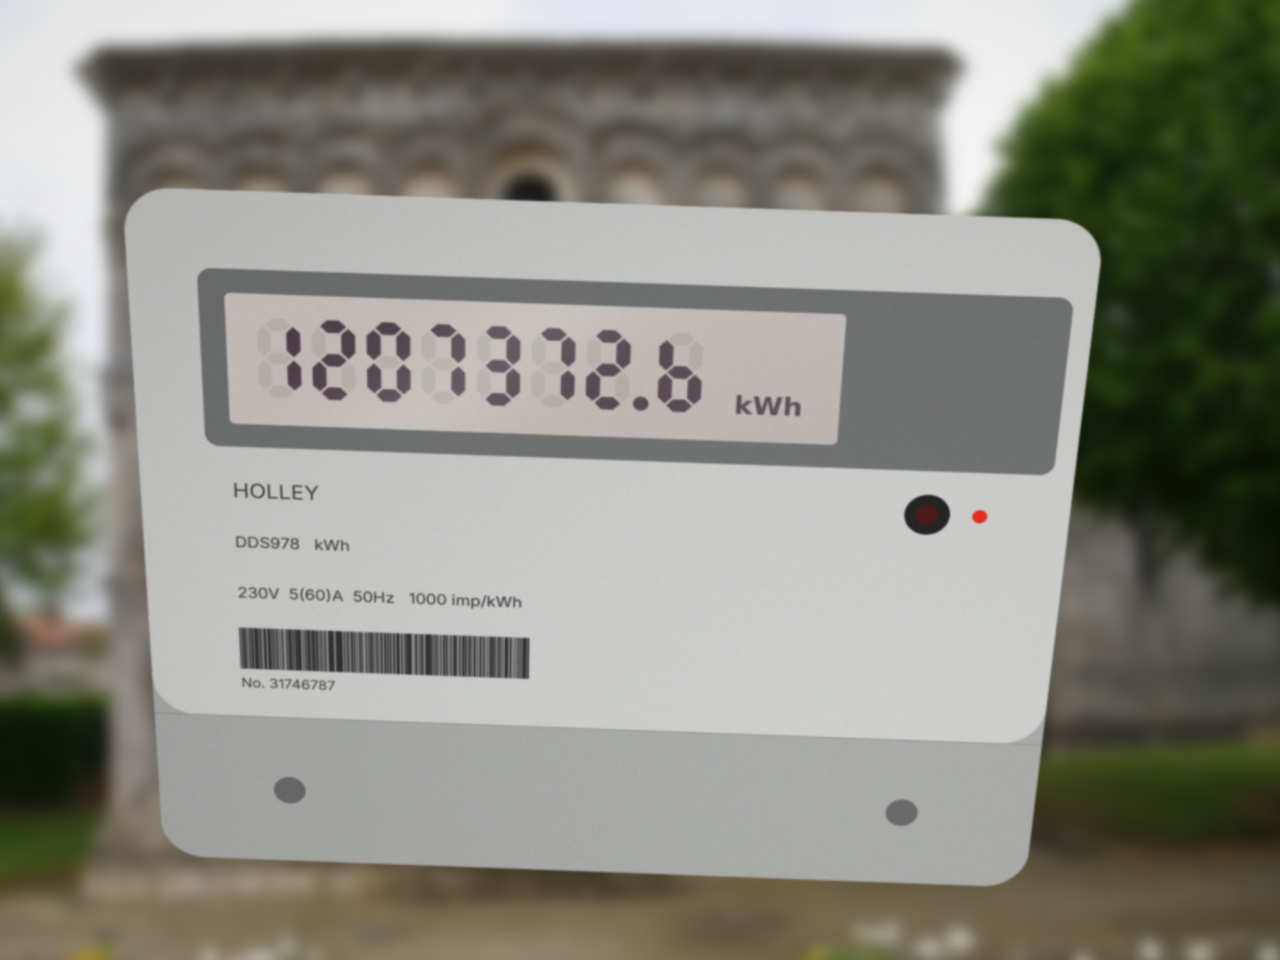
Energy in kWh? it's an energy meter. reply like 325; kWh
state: 1207372.6; kWh
